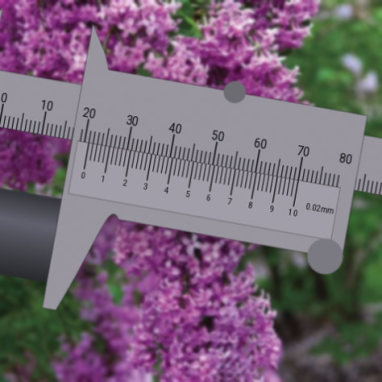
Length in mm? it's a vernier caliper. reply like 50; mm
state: 21.0; mm
